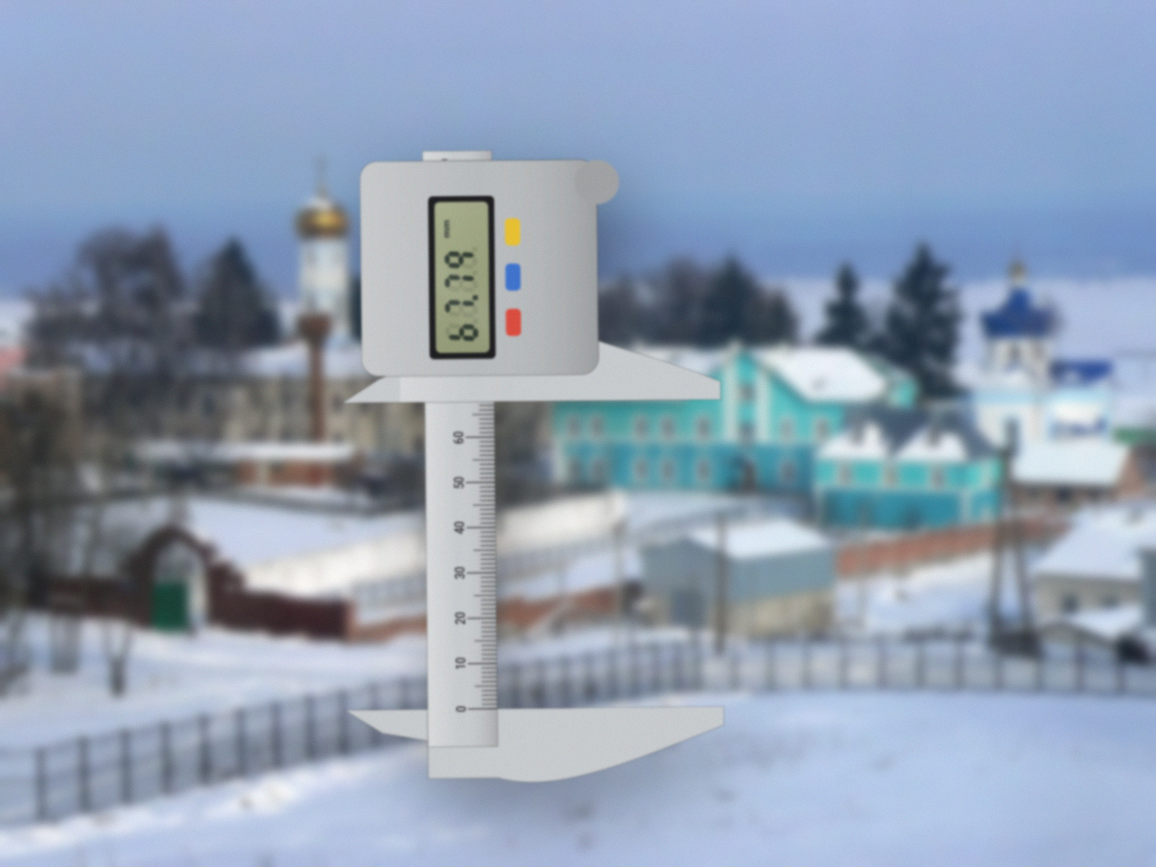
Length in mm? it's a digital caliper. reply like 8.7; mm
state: 67.79; mm
